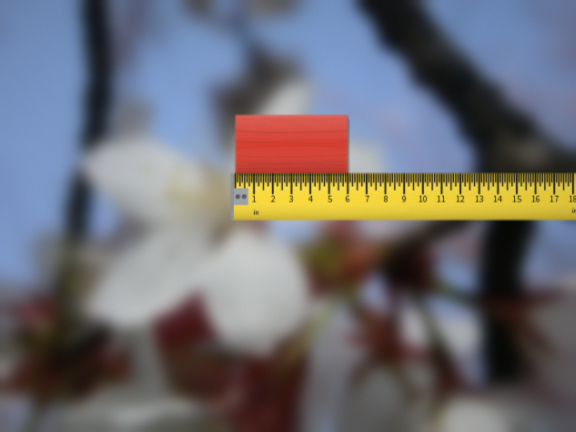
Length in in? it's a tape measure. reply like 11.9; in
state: 6; in
